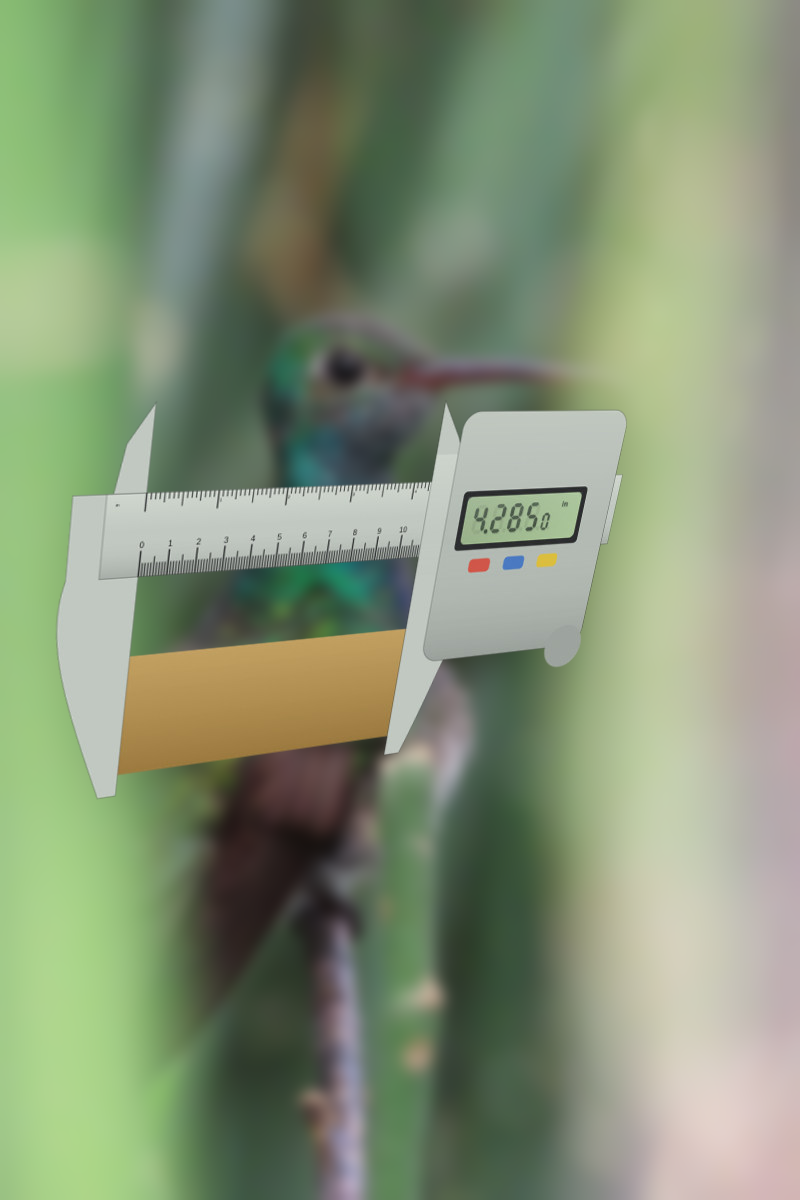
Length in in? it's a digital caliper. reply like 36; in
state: 4.2850; in
